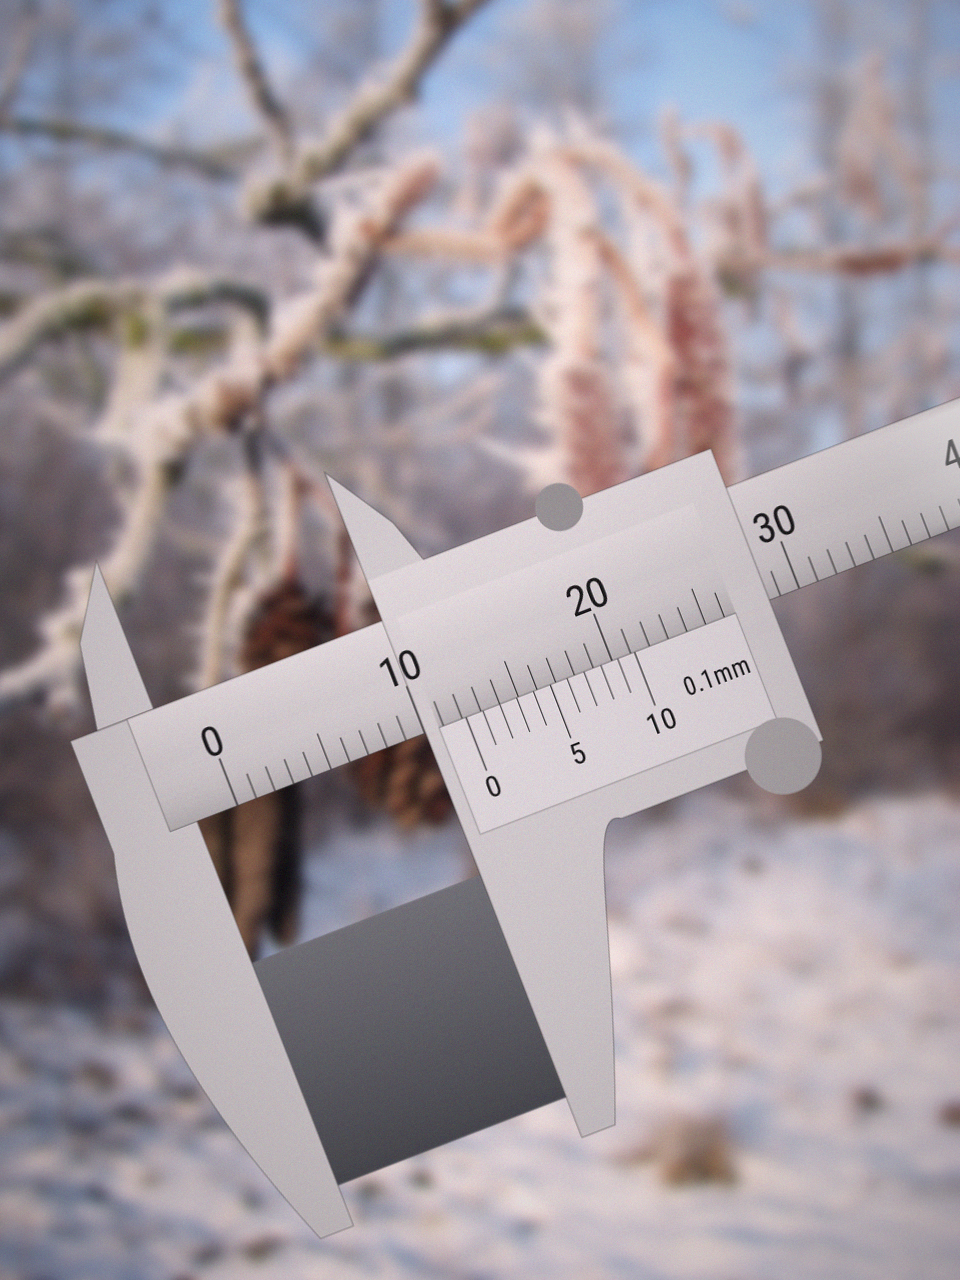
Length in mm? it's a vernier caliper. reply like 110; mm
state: 12.2; mm
